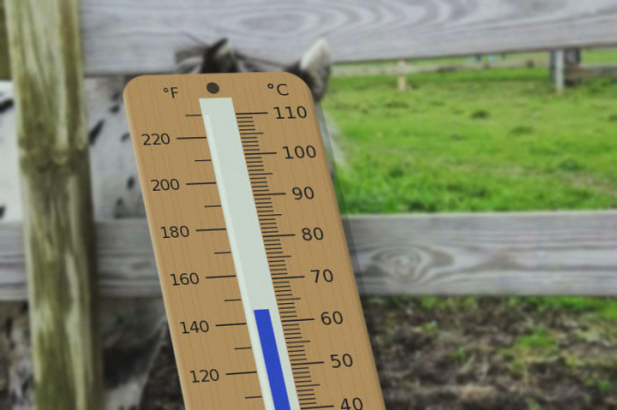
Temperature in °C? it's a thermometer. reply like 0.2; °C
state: 63; °C
